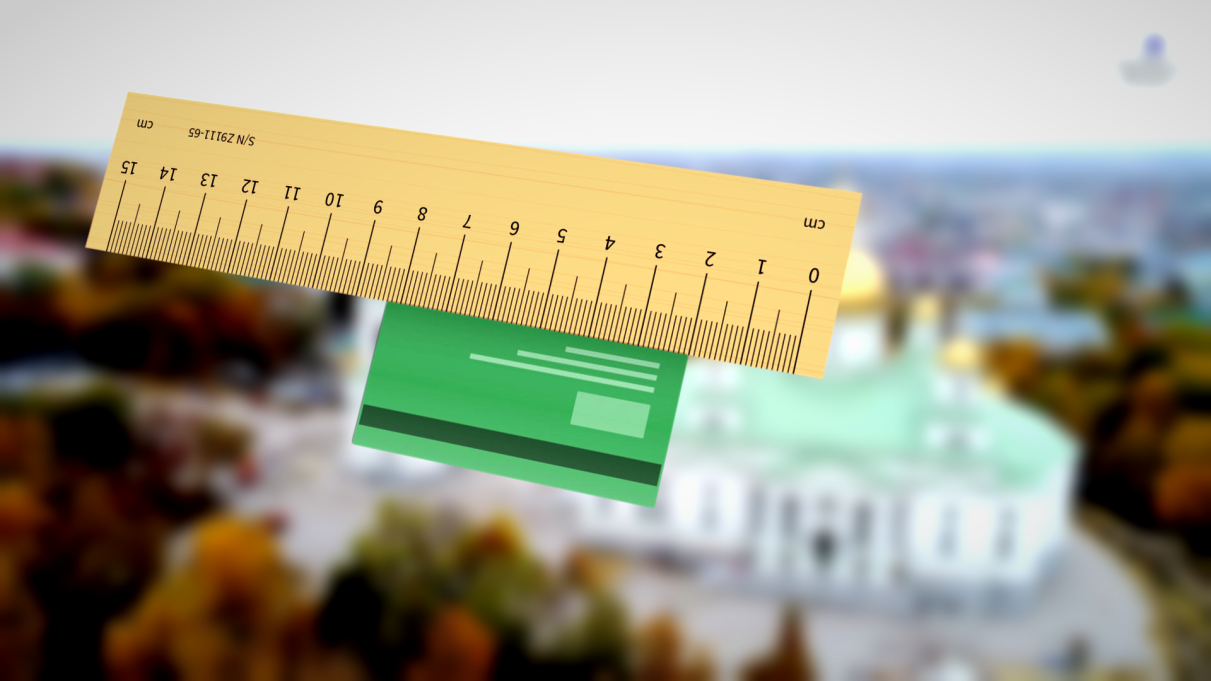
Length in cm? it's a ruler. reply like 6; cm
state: 6.3; cm
